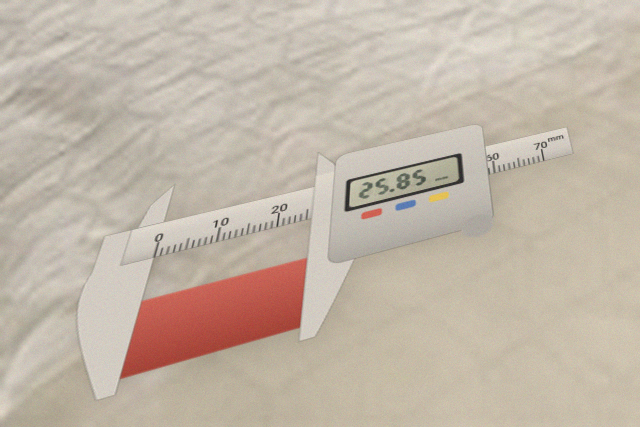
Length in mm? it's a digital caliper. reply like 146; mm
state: 25.85; mm
